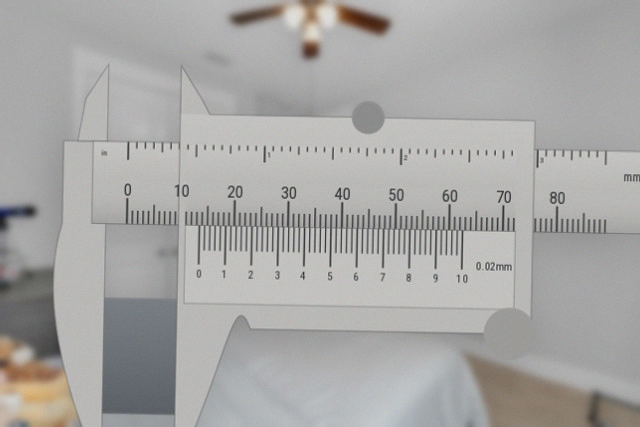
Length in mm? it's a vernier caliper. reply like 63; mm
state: 13.5; mm
